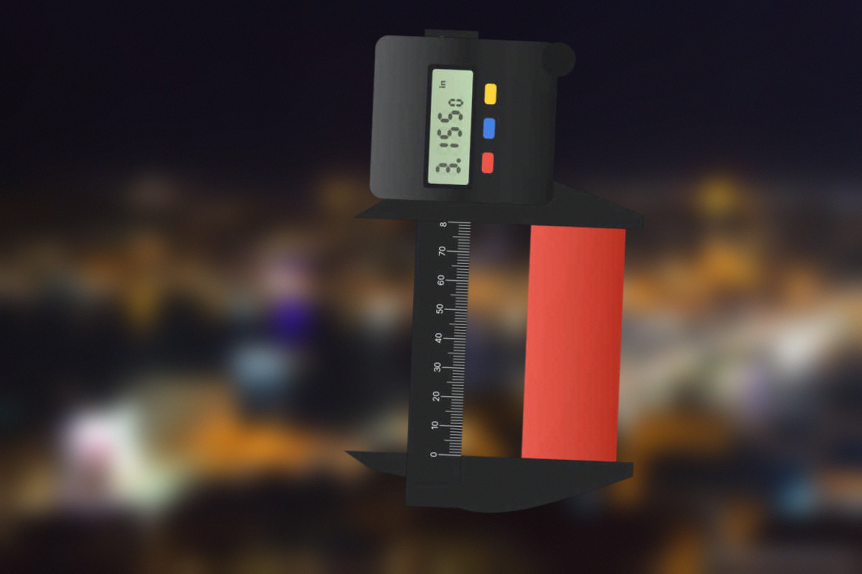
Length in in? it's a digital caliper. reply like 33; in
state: 3.1550; in
